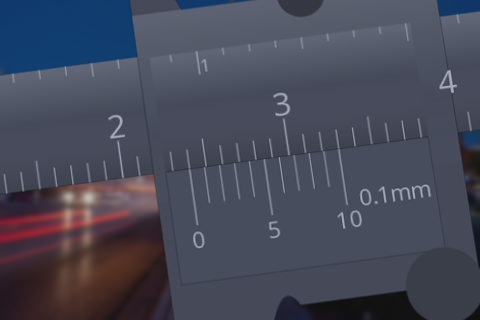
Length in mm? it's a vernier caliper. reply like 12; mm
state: 24.0; mm
